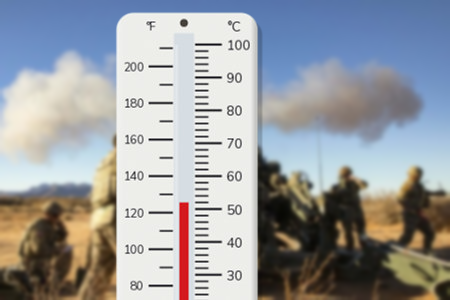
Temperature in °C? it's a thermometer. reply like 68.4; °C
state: 52; °C
